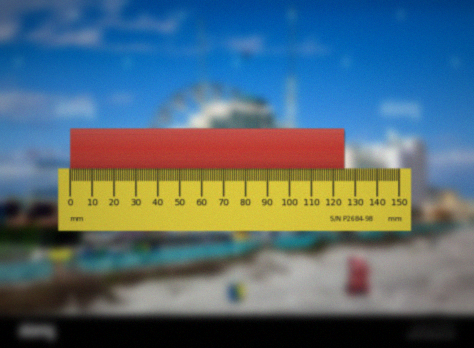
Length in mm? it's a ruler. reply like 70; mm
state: 125; mm
